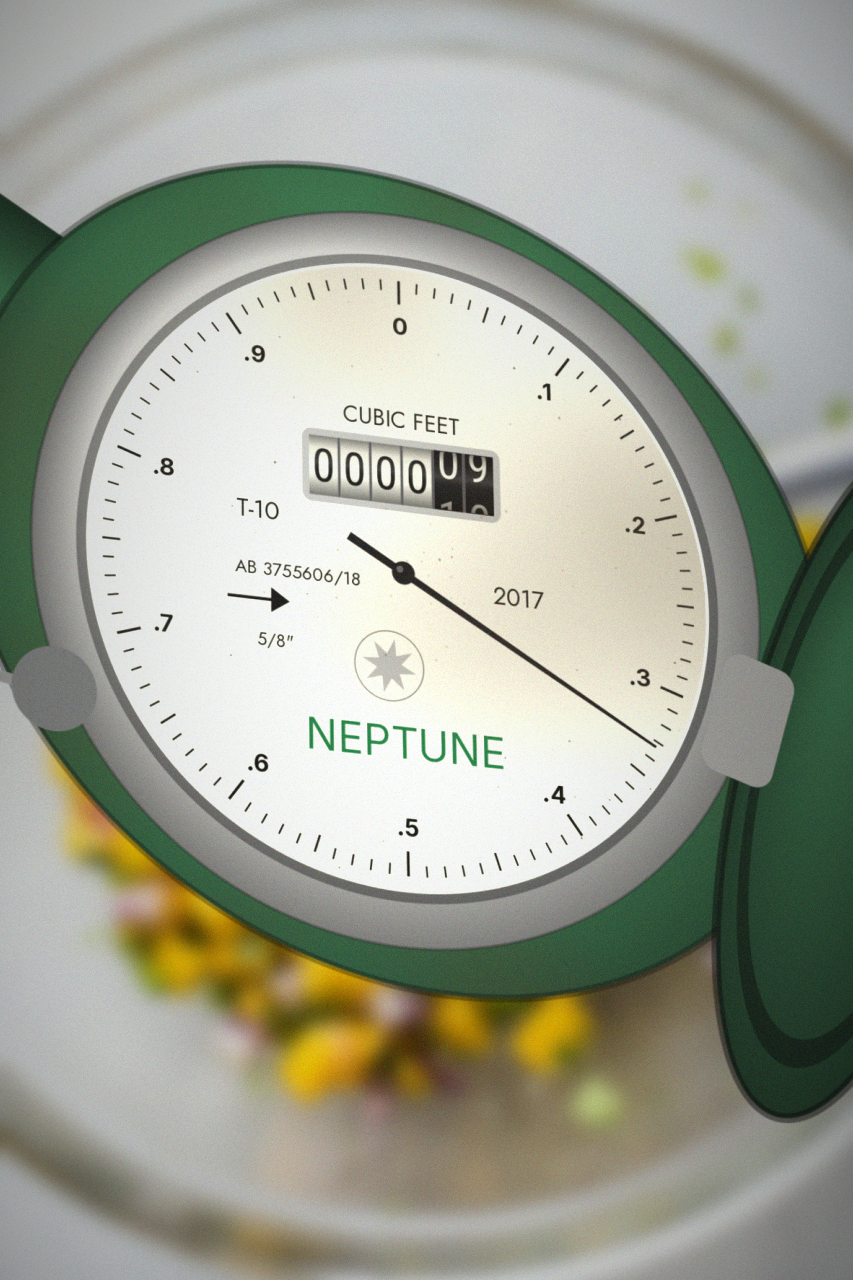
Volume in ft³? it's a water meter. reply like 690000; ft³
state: 9.33; ft³
